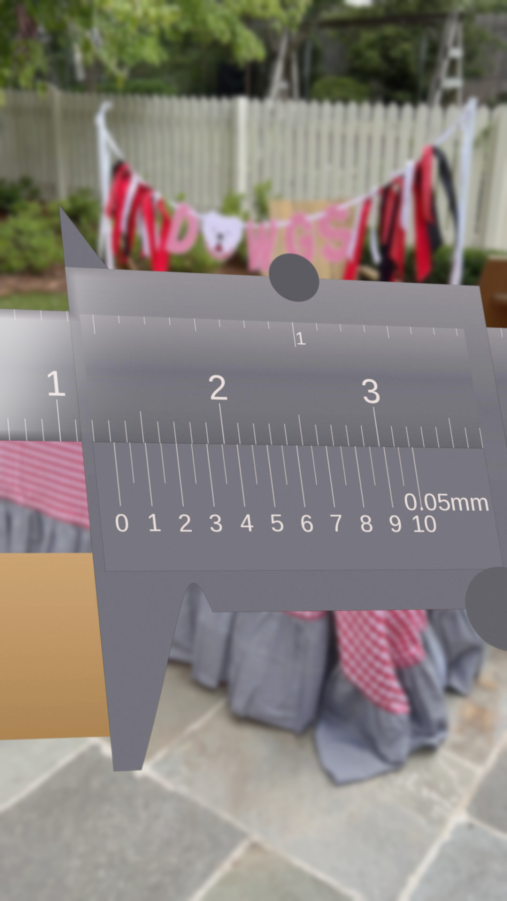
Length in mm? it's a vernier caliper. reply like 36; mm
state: 13.2; mm
